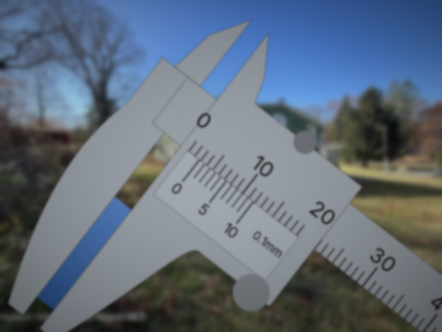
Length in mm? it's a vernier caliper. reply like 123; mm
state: 2.8; mm
